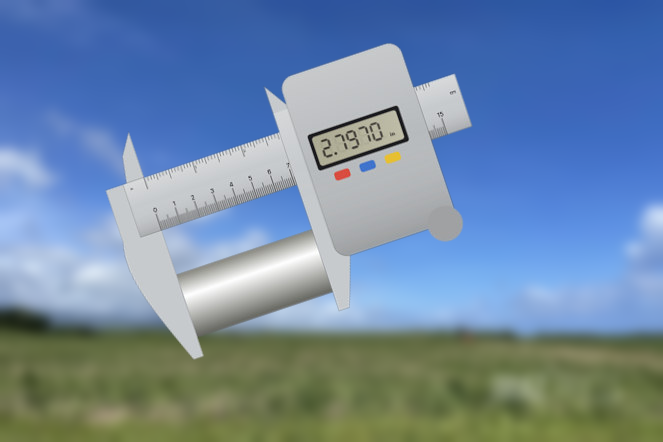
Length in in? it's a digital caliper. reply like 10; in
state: 2.7970; in
